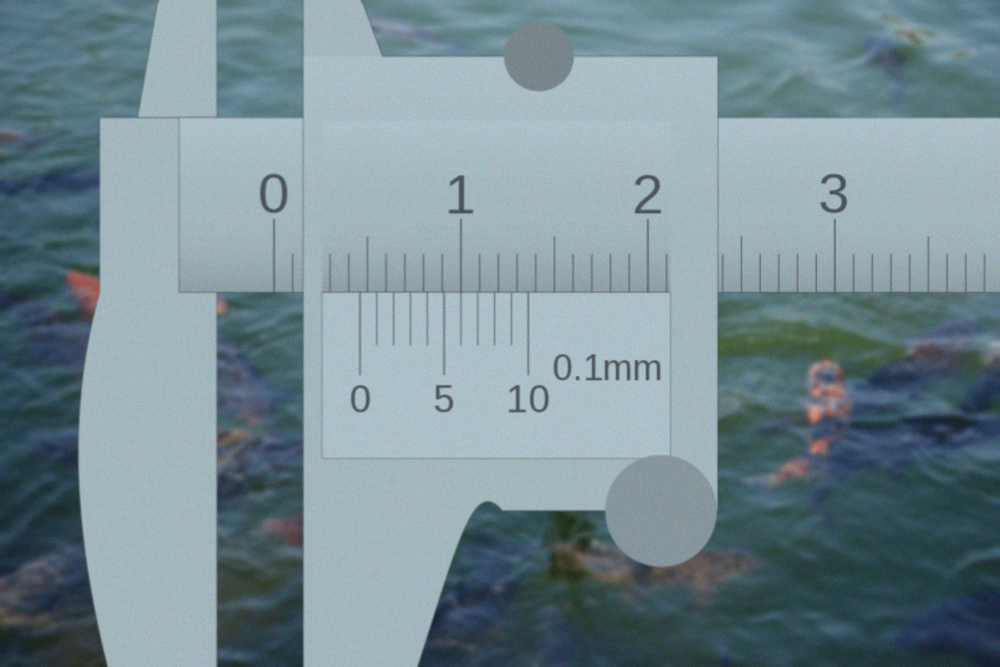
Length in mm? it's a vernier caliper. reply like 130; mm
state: 4.6; mm
